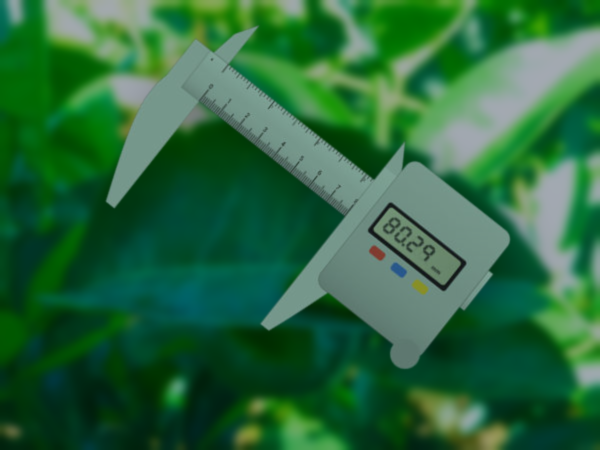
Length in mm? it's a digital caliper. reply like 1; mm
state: 80.29; mm
